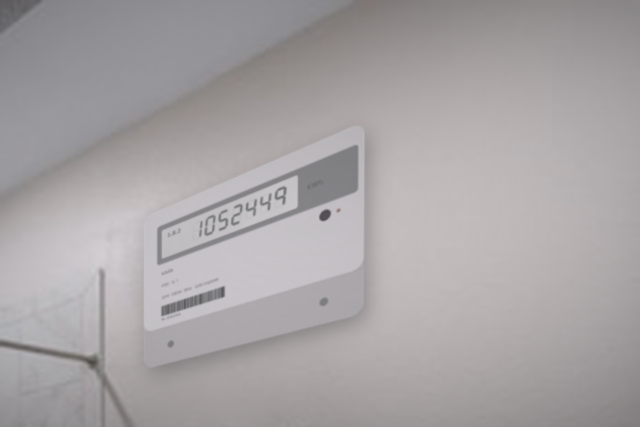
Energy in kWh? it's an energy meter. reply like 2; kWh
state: 1052449; kWh
